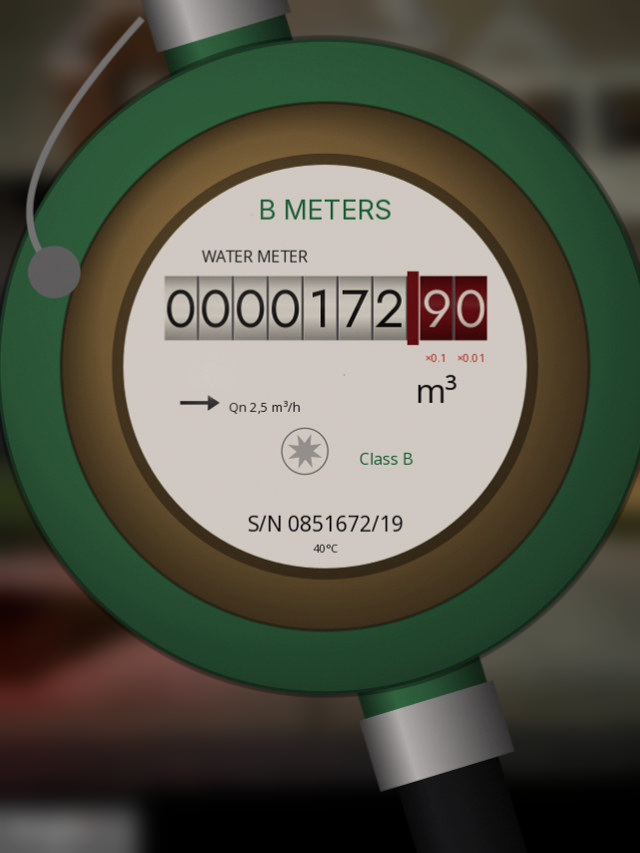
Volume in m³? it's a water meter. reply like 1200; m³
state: 172.90; m³
